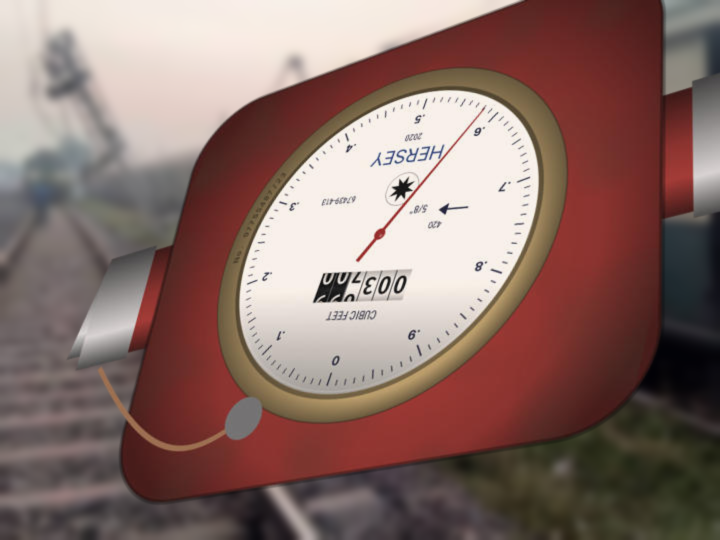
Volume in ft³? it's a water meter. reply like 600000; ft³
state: 3699.58; ft³
